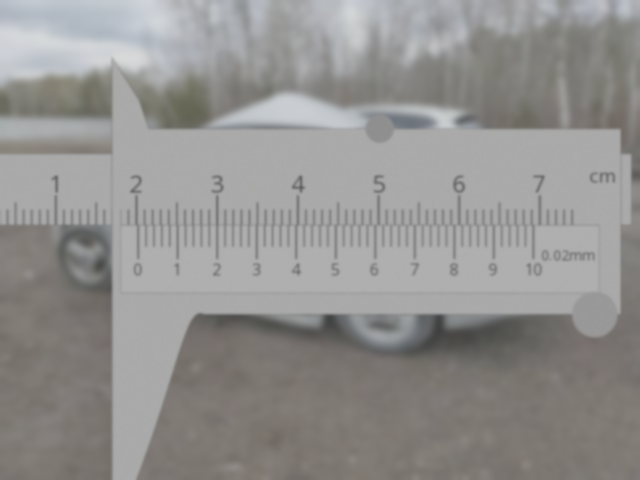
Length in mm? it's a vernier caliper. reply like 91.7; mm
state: 20.2; mm
